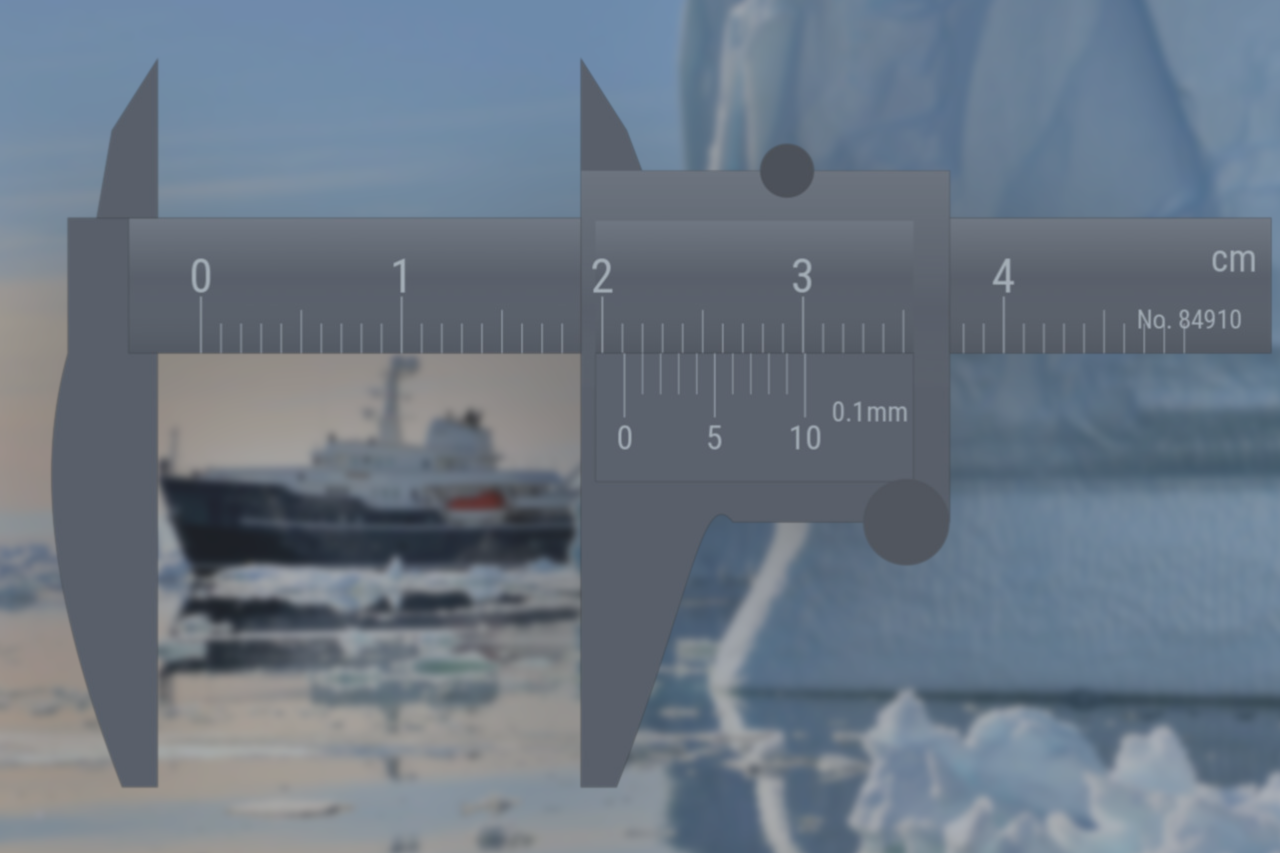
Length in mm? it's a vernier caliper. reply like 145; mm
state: 21.1; mm
